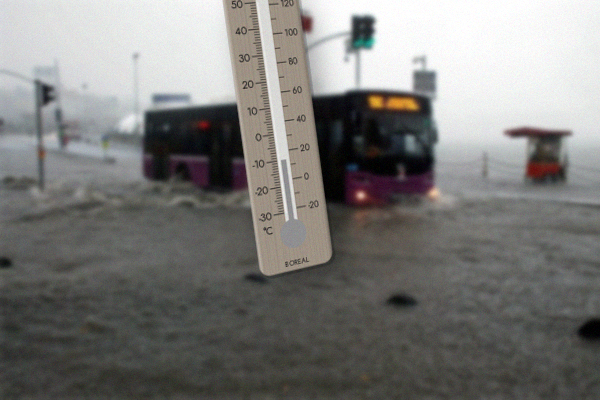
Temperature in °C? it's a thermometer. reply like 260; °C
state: -10; °C
